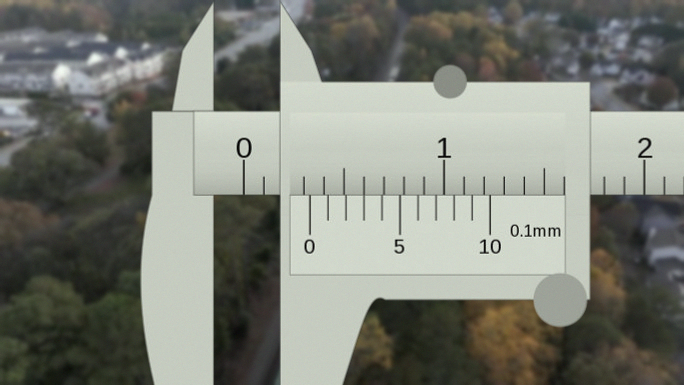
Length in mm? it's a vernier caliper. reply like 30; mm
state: 3.3; mm
